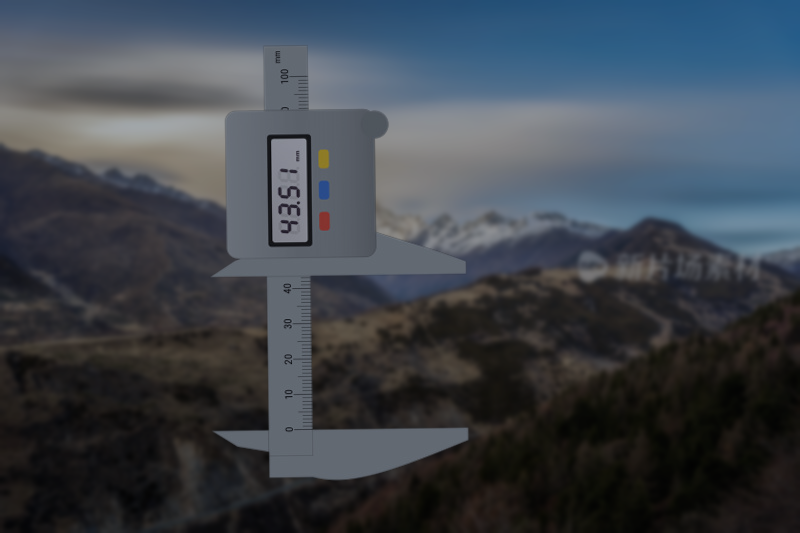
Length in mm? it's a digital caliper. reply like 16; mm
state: 43.51; mm
